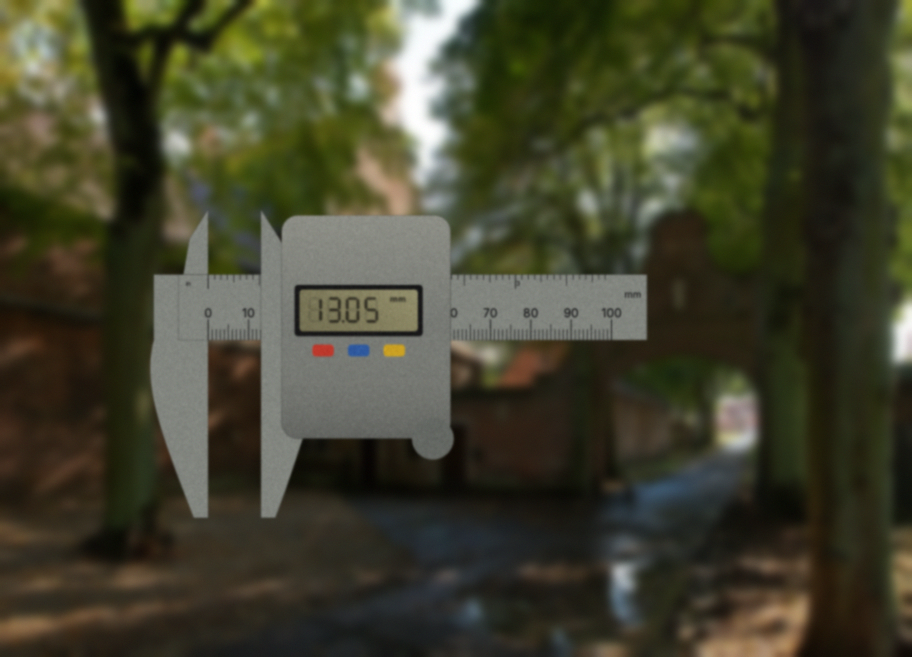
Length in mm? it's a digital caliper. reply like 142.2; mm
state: 13.05; mm
